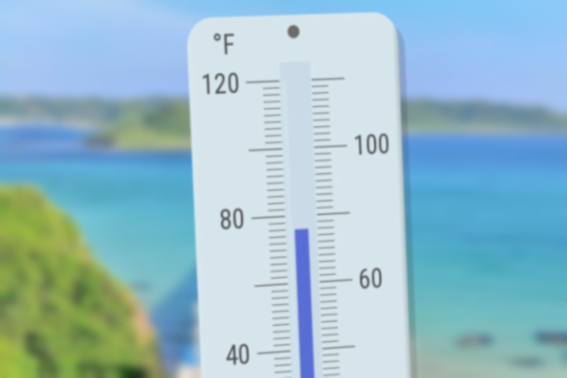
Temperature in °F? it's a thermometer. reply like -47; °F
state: 76; °F
